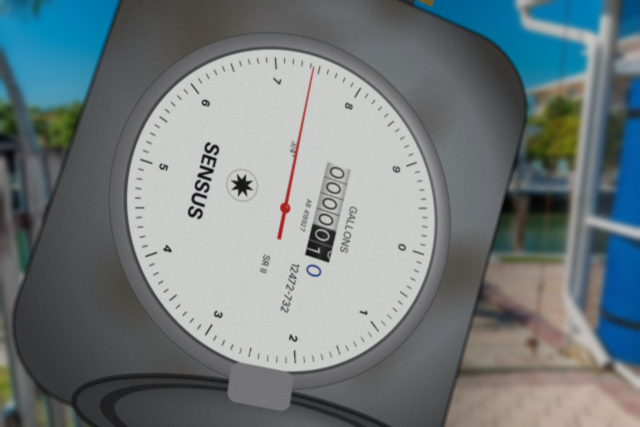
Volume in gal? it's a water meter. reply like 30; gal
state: 7.4; gal
